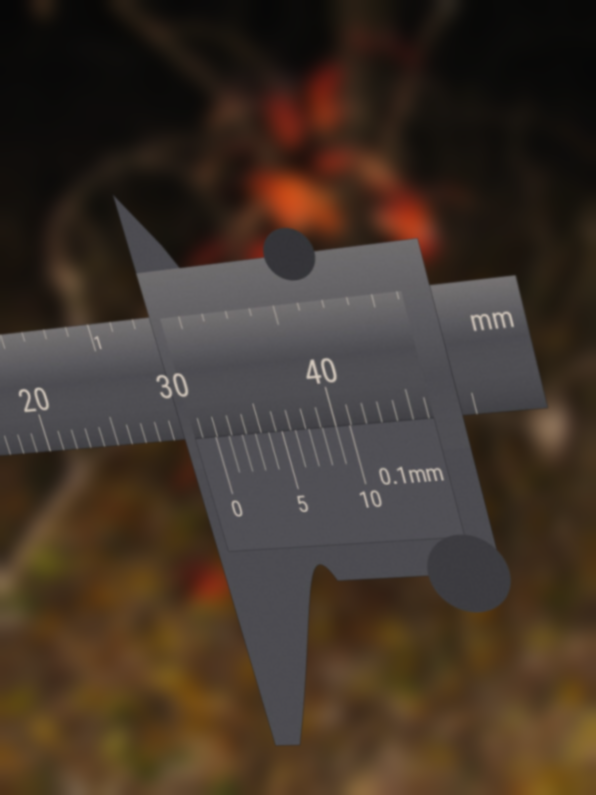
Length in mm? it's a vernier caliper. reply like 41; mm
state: 31.9; mm
